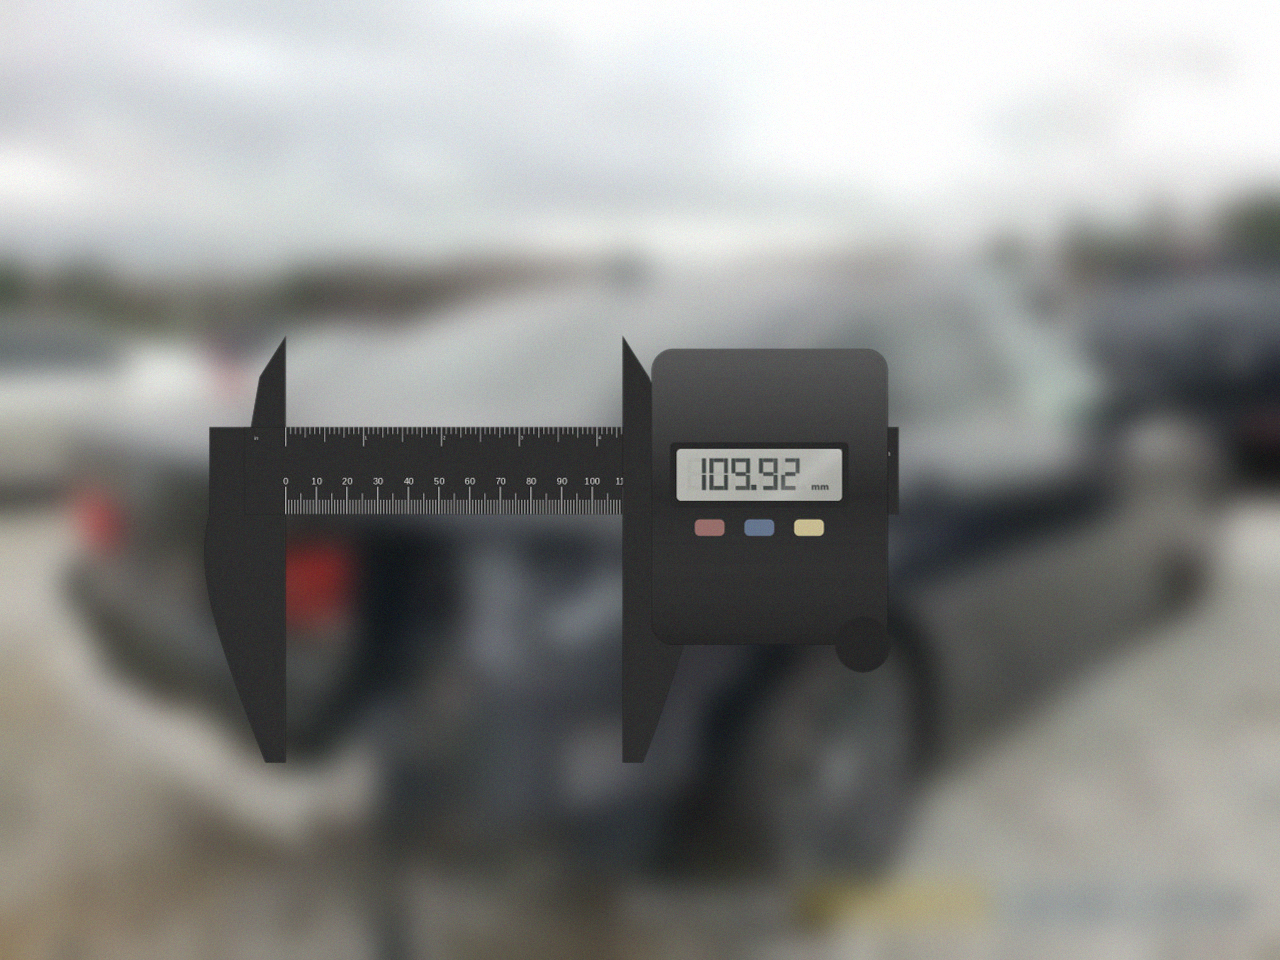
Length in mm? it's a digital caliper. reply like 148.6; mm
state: 109.92; mm
